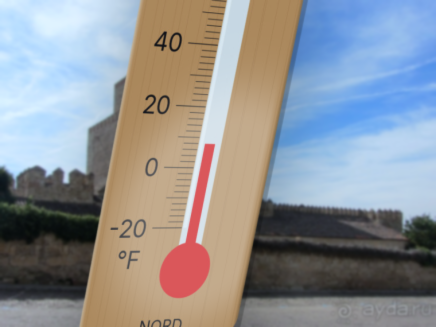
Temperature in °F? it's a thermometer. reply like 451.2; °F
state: 8; °F
